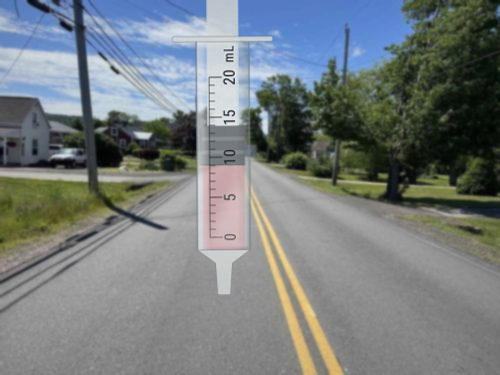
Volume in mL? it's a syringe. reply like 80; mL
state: 9; mL
